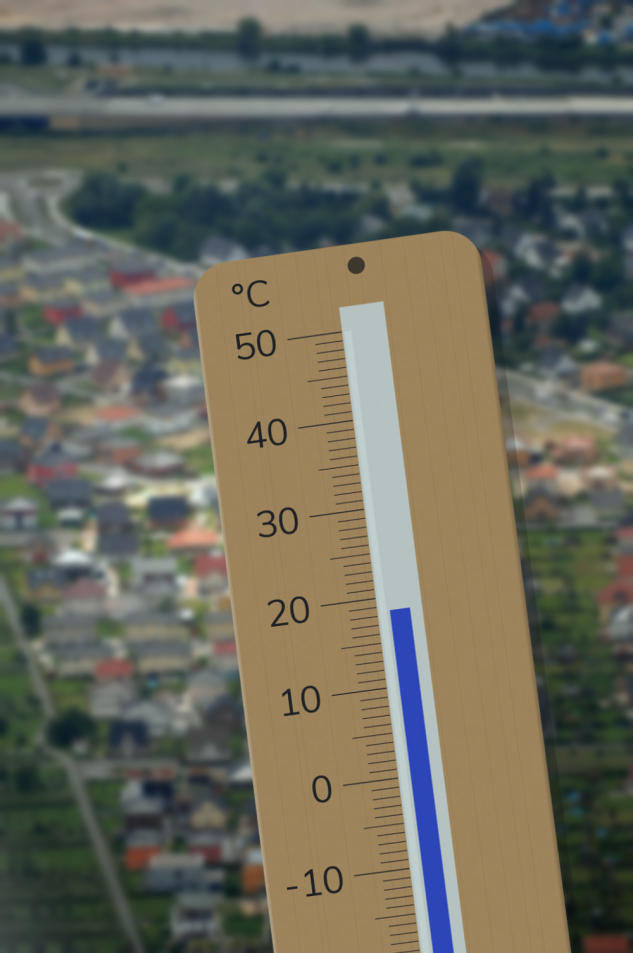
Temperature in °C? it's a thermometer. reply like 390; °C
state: 18.5; °C
